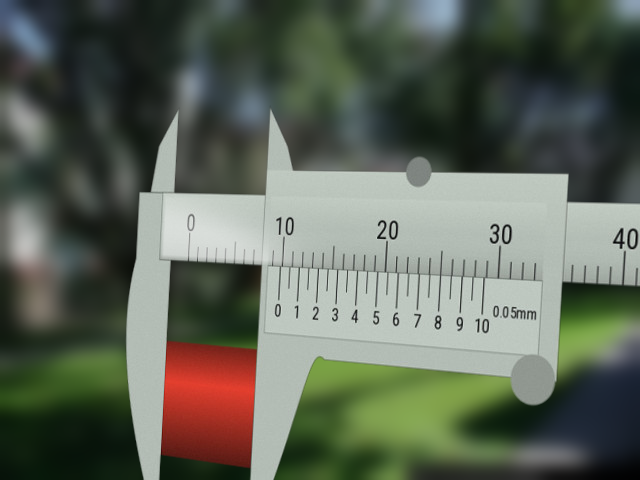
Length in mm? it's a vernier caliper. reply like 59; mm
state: 9.8; mm
